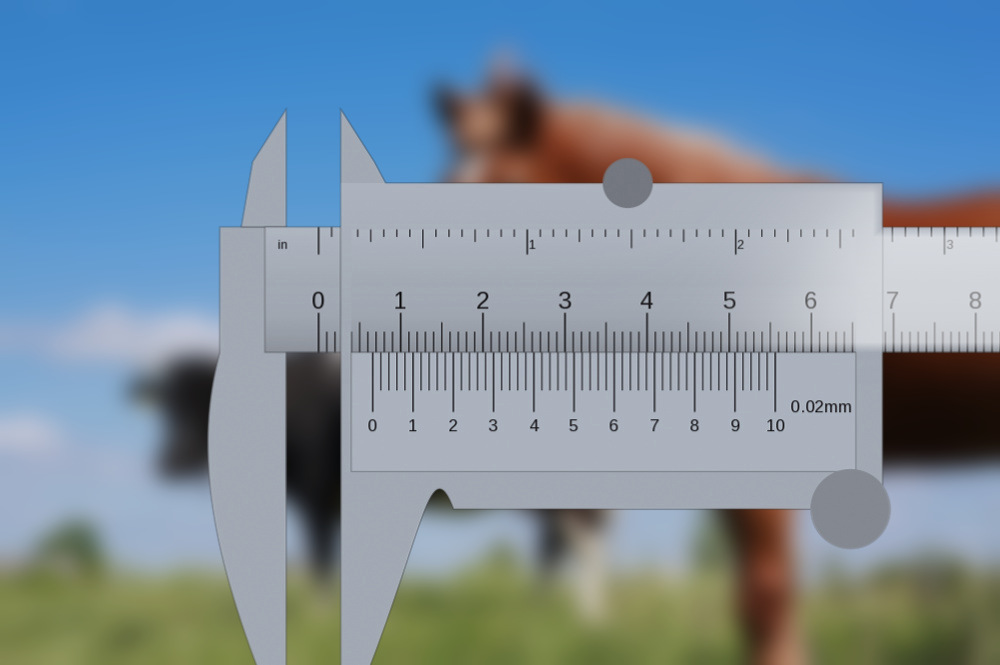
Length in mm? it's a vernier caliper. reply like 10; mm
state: 6.6; mm
